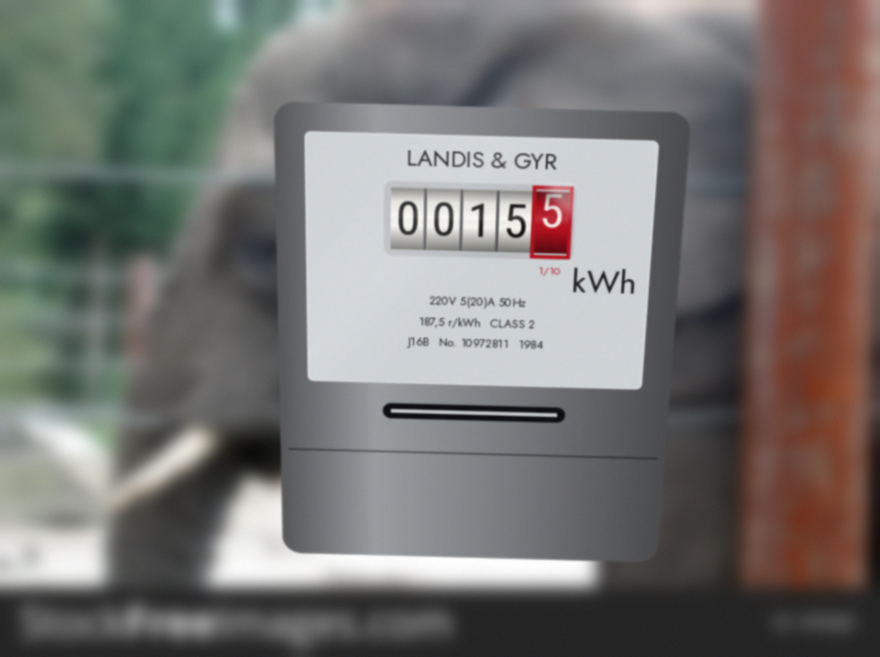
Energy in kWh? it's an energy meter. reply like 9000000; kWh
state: 15.5; kWh
